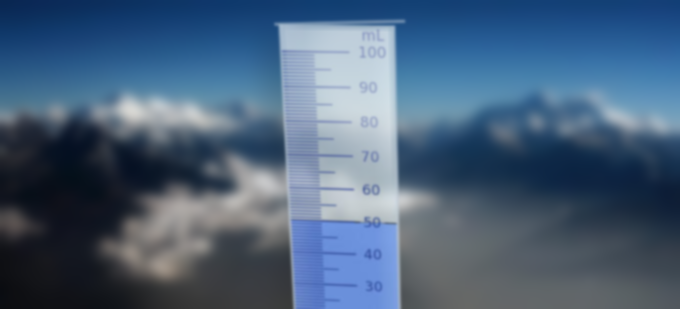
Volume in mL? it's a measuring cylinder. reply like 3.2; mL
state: 50; mL
